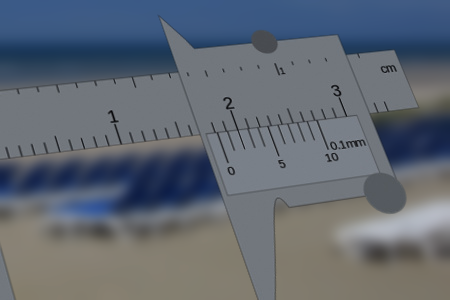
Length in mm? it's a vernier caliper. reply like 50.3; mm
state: 18.2; mm
